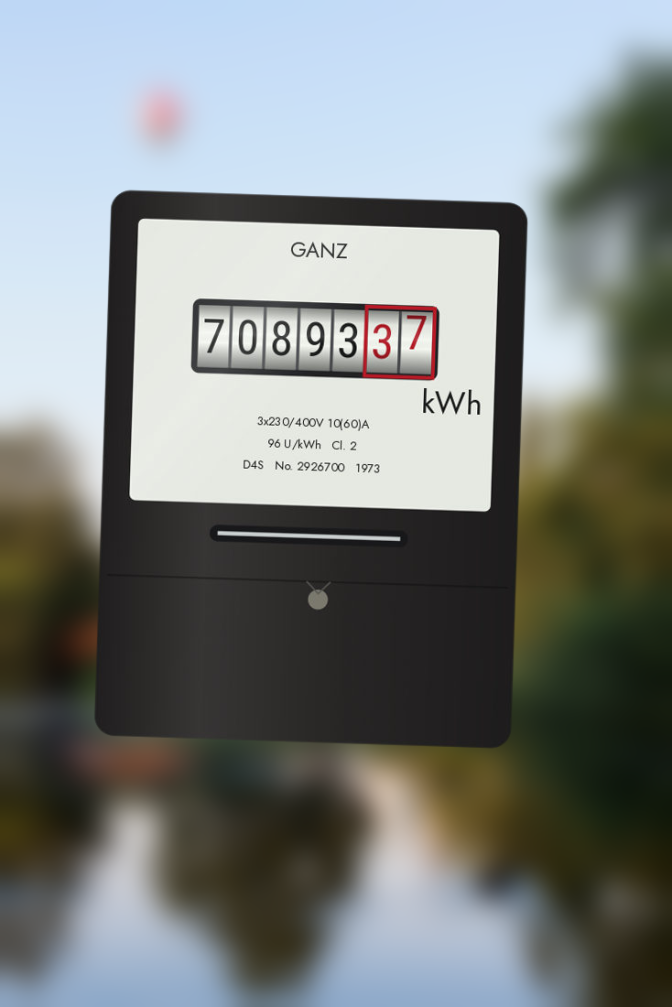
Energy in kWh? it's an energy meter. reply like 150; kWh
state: 70893.37; kWh
